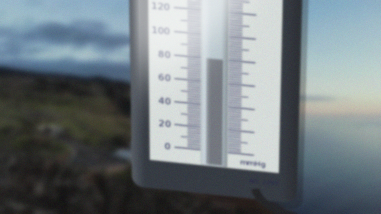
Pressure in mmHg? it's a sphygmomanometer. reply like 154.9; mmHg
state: 80; mmHg
